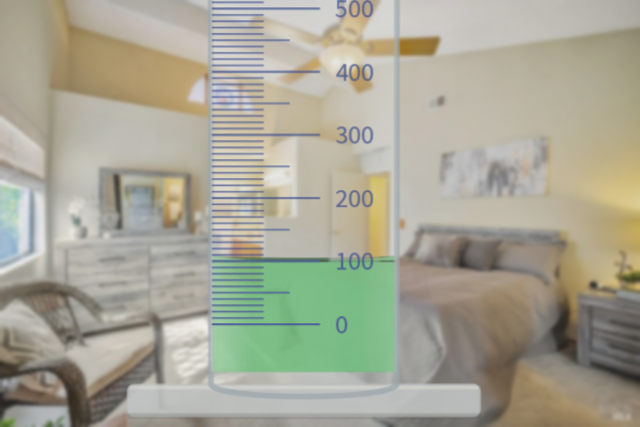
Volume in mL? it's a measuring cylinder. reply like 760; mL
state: 100; mL
